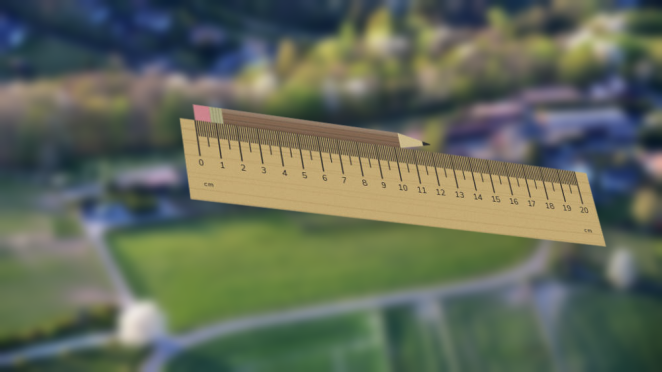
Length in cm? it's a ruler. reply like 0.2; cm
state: 12; cm
